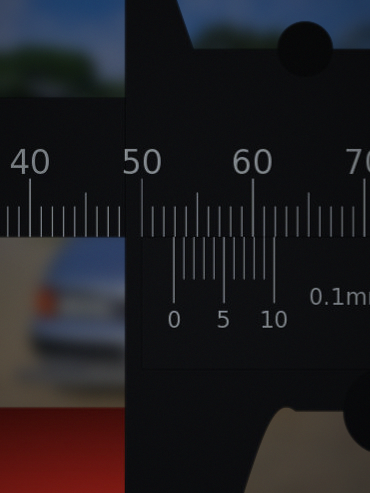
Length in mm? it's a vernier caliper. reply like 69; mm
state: 52.9; mm
